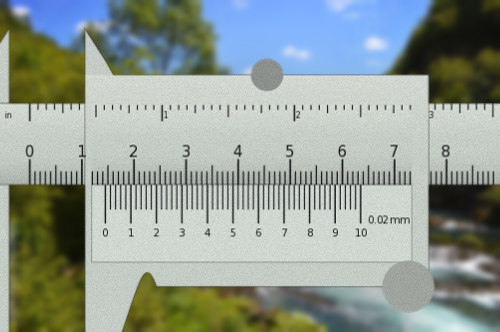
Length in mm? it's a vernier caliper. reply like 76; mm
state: 14.5; mm
